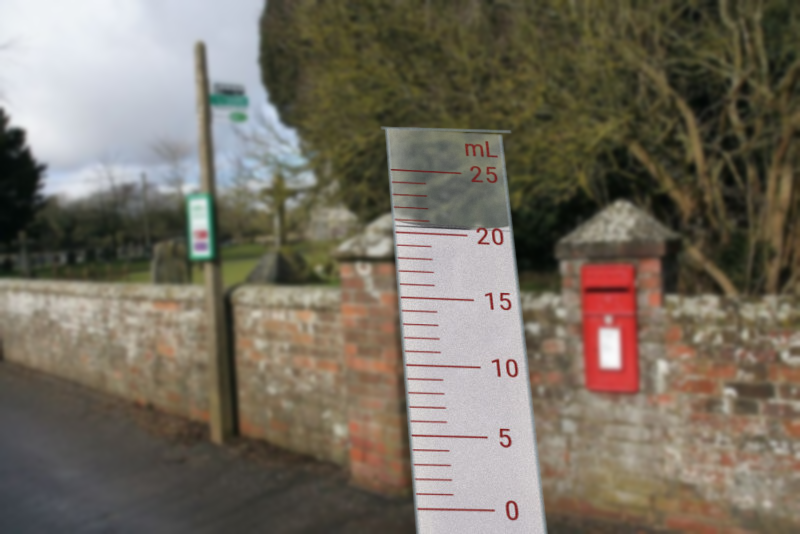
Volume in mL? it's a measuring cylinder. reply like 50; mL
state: 20.5; mL
